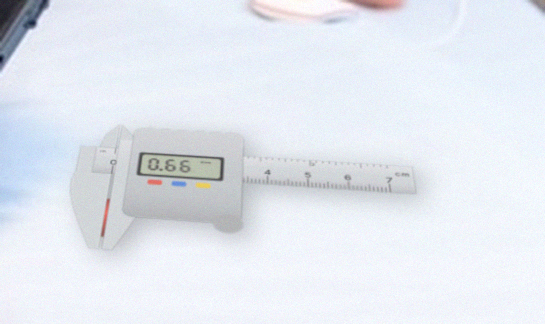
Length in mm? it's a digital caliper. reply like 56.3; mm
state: 0.66; mm
